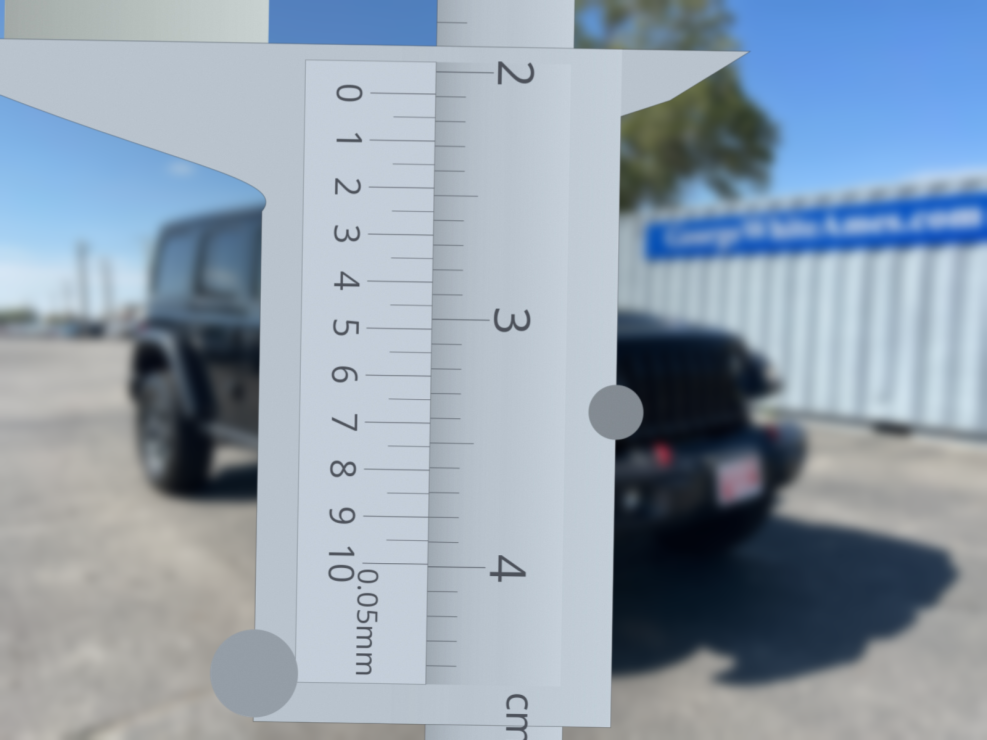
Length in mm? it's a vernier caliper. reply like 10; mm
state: 20.90; mm
